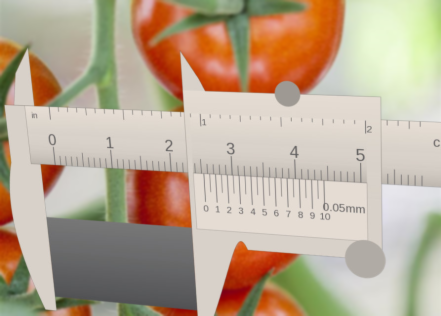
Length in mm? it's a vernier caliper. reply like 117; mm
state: 25.4; mm
